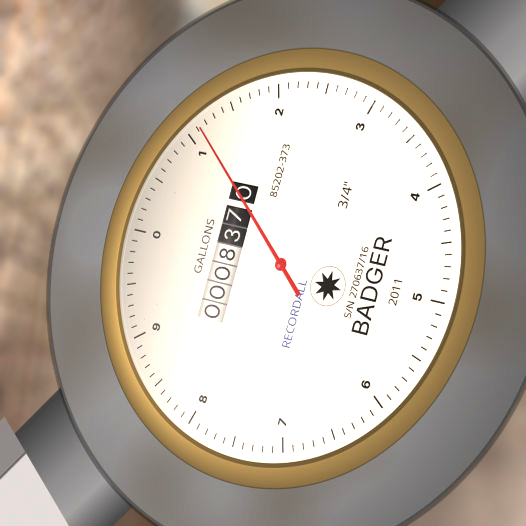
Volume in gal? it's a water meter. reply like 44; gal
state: 8371.1; gal
